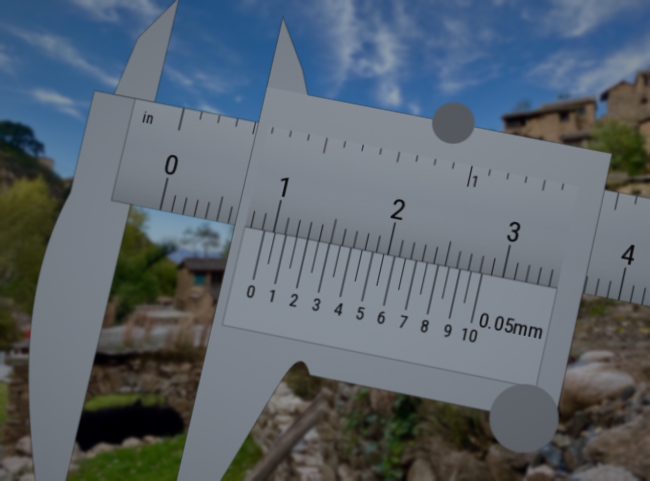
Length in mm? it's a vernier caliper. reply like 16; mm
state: 9.2; mm
